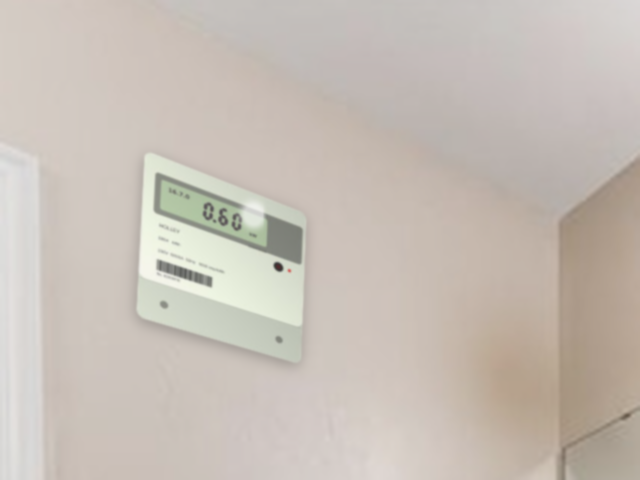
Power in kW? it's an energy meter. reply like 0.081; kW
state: 0.60; kW
